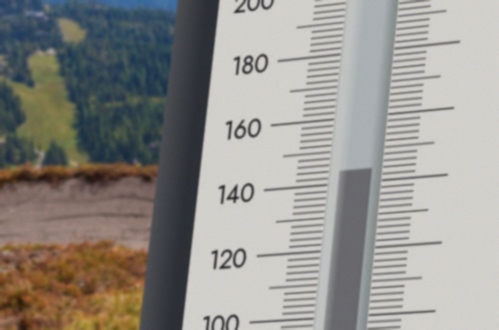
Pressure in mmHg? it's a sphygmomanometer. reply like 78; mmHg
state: 144; mmHg
